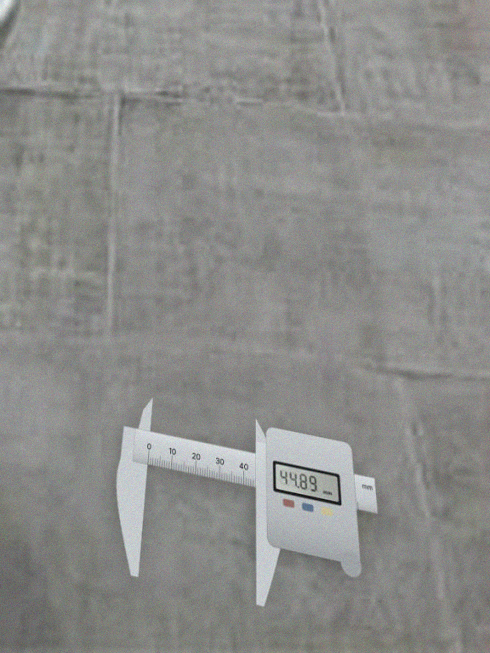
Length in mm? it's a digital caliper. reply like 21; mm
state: 44.89; mm
